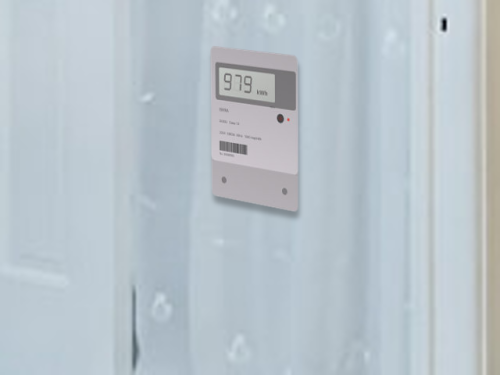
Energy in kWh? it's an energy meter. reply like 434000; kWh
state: 979; kWh
